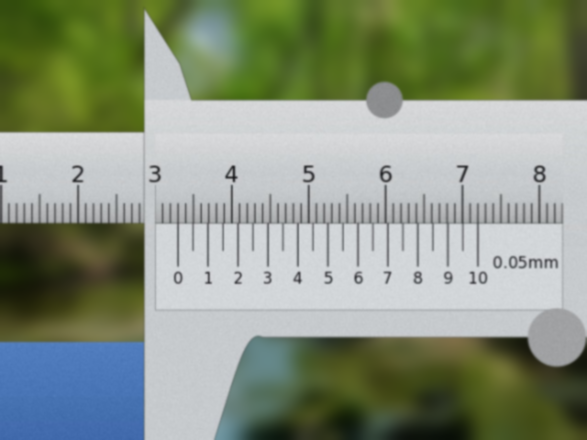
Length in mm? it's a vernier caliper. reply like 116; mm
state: 33.0; mm
